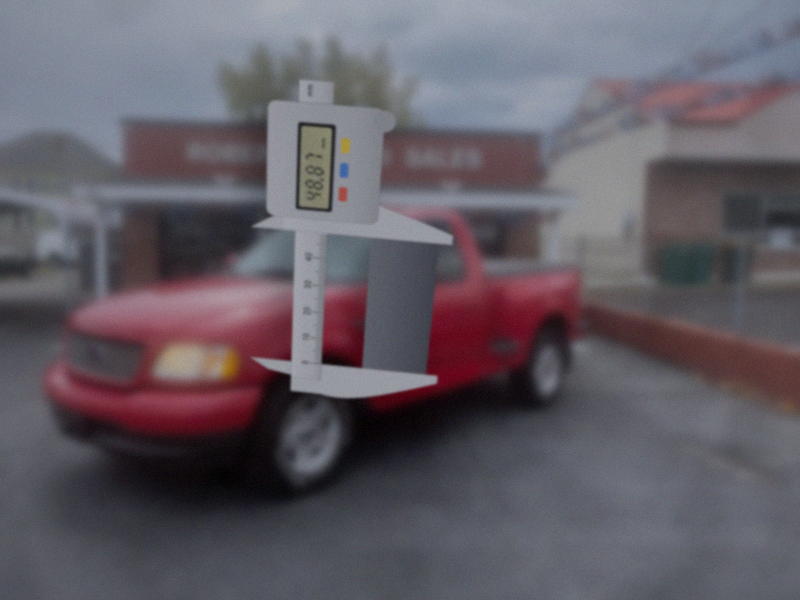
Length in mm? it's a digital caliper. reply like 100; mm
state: 48.87; mm
